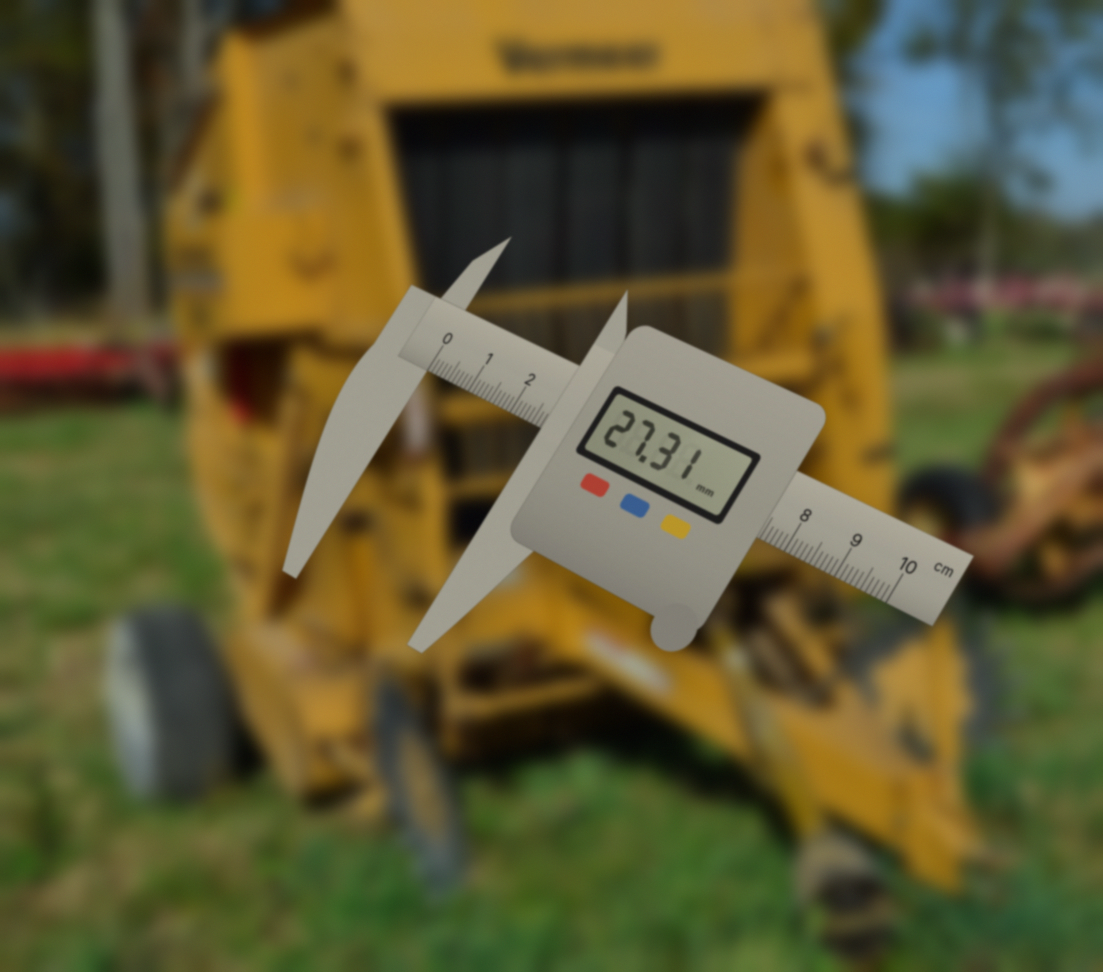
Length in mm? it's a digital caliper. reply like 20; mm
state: 27.31; mm
